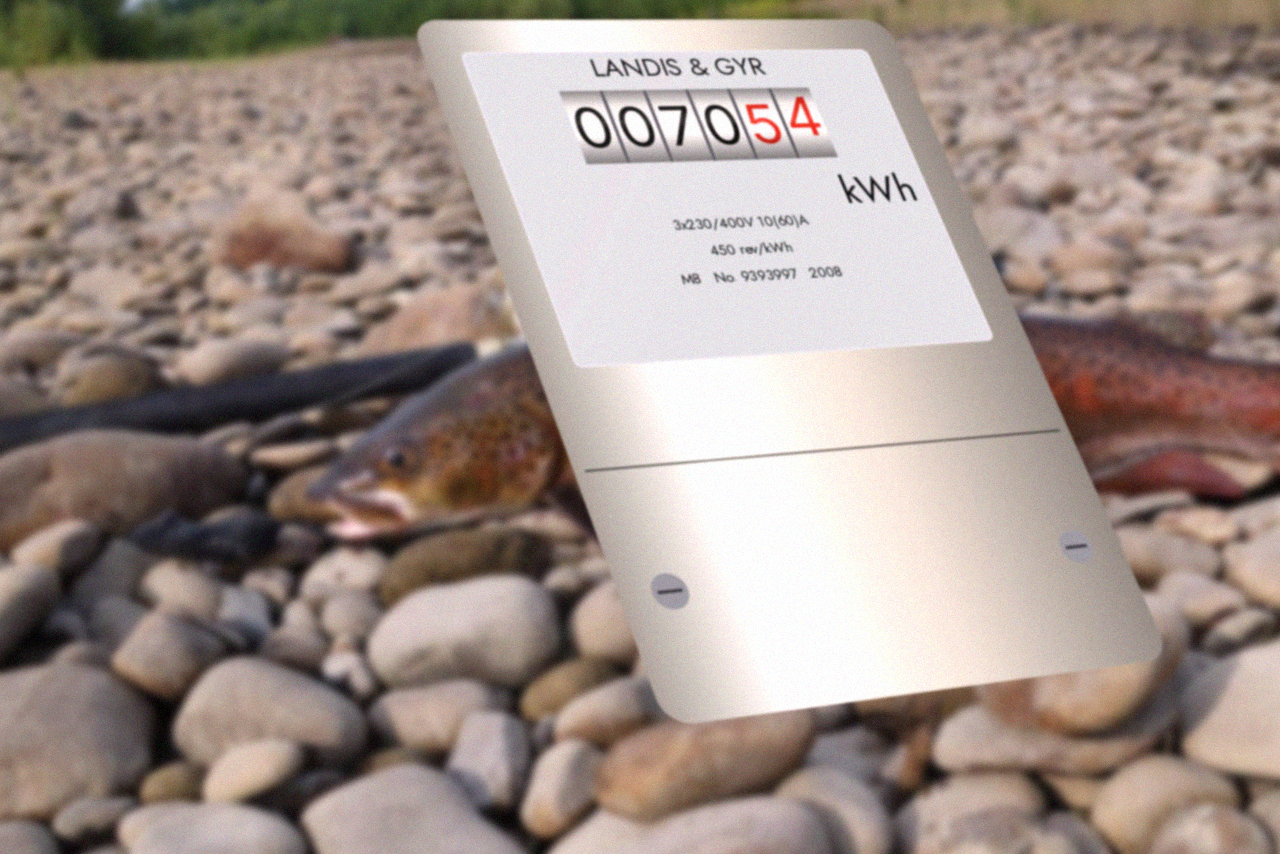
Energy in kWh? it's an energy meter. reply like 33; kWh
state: 70.54; kWh
